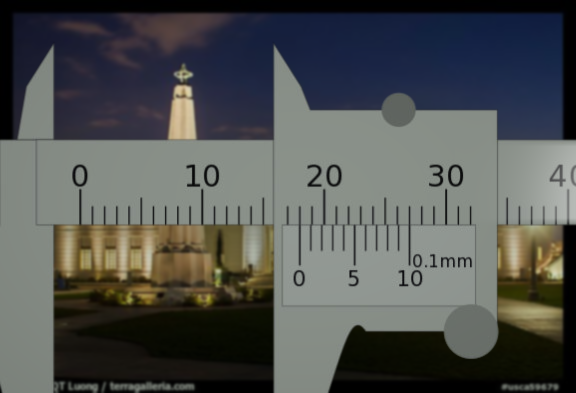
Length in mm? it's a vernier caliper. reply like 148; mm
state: 18.0; mm
